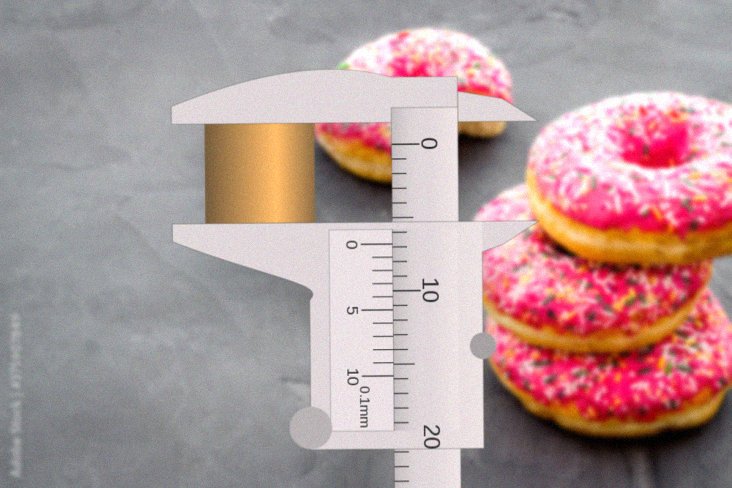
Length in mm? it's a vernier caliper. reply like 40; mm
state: 6.8; mm
